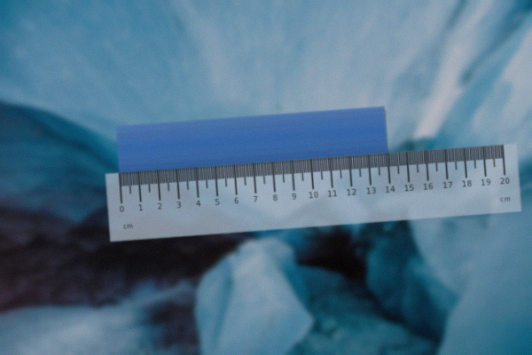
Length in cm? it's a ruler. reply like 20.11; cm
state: 14; cm
